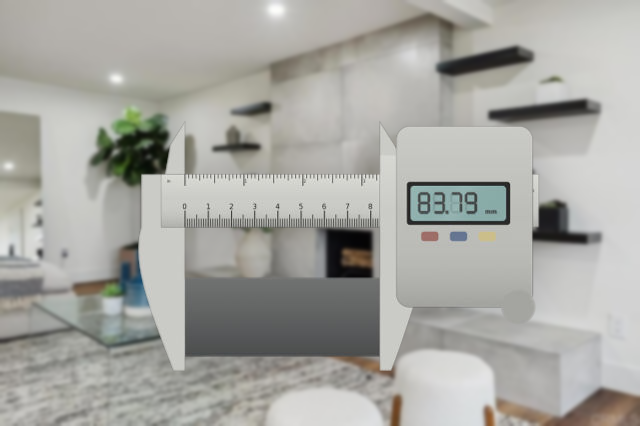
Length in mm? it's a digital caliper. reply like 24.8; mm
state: 83.79; mm
